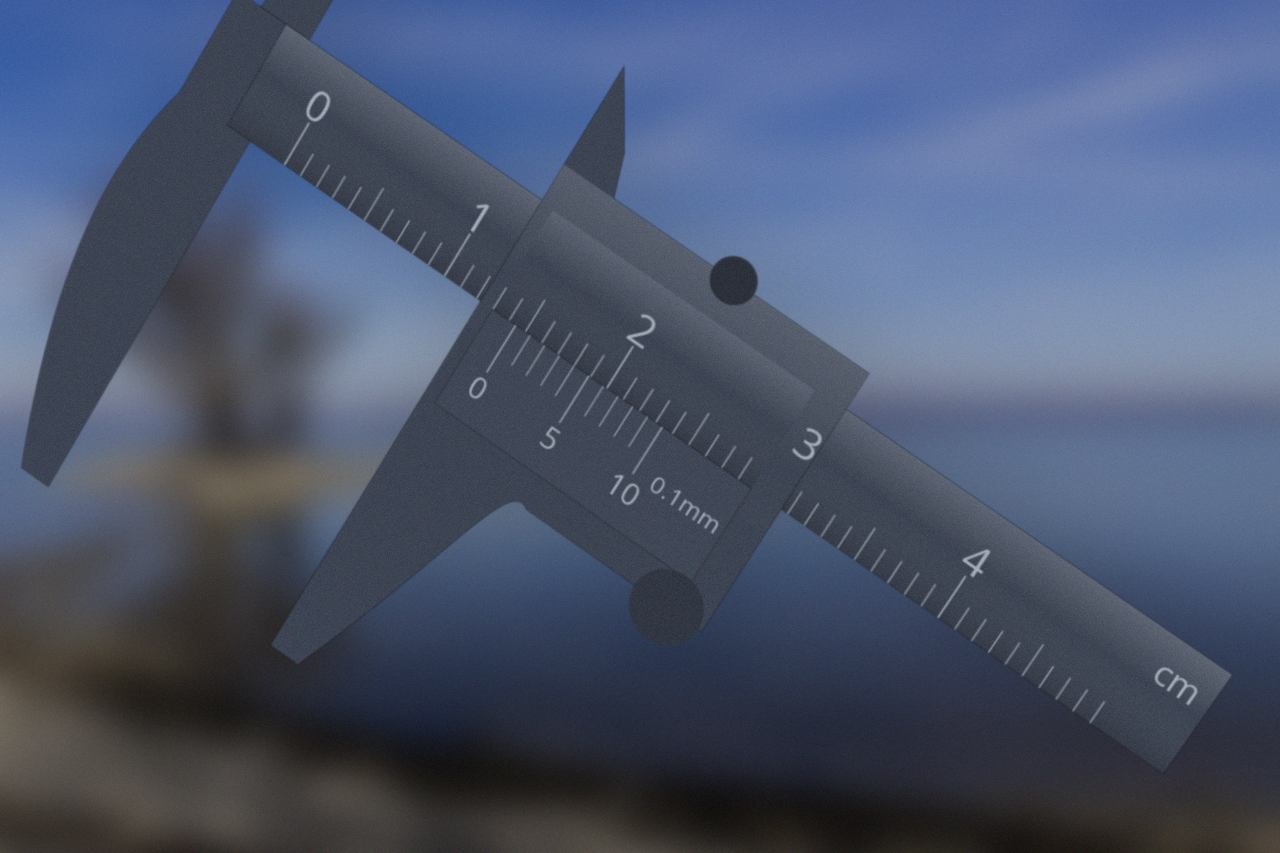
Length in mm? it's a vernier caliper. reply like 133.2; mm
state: 14.4; mm
